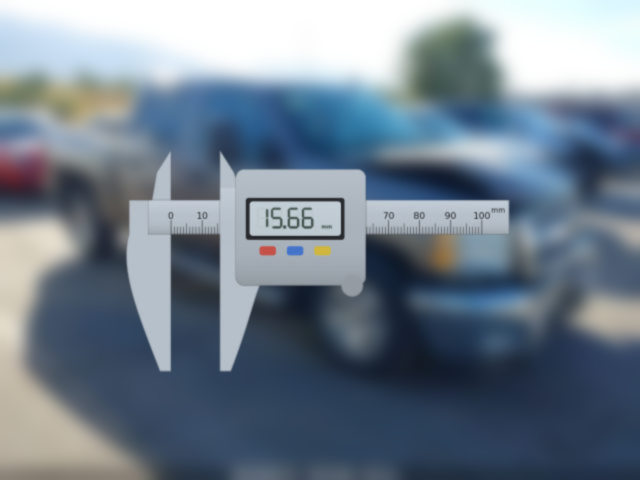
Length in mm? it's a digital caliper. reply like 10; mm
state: 15.66; mm
